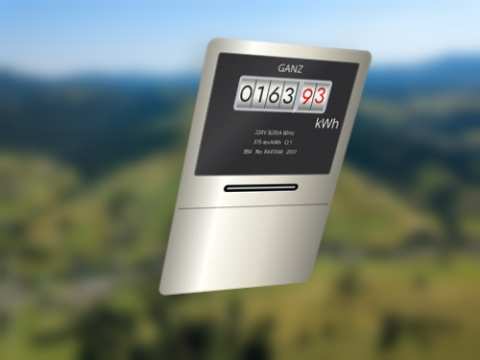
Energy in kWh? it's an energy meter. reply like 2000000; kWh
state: 163.93; kWh
